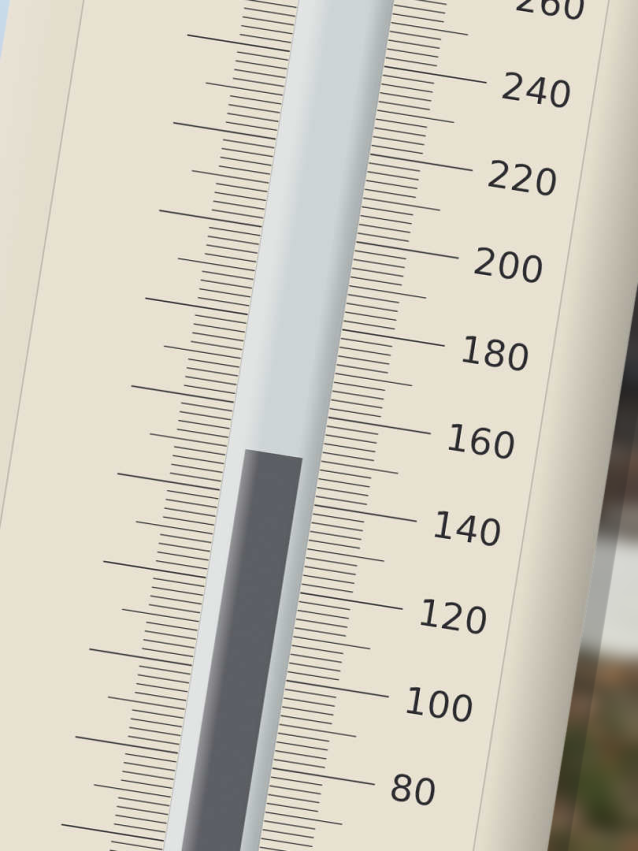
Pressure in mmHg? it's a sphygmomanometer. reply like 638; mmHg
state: 150; mmHg
